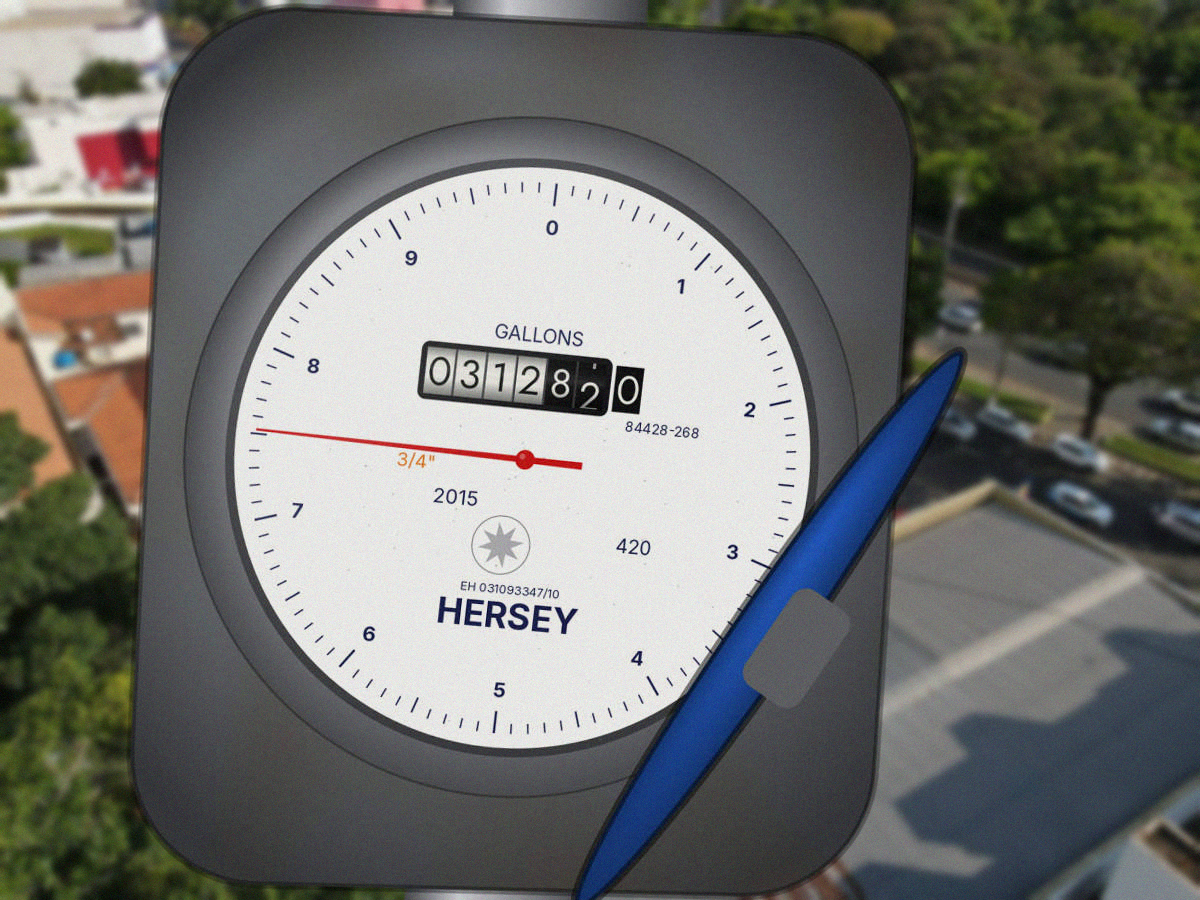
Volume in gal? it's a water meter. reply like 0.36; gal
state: 312817.5; gal
